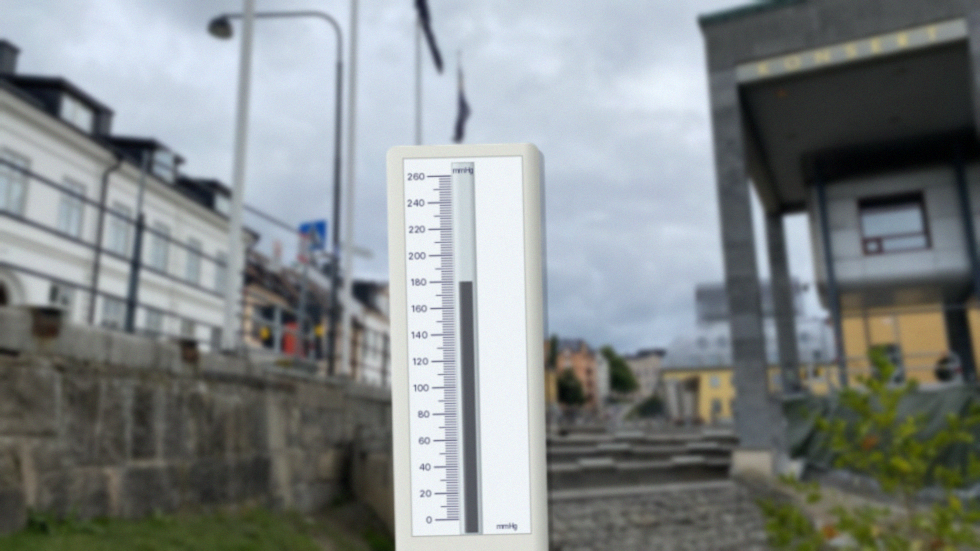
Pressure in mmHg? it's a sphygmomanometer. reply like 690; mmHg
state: 180; mmHg
